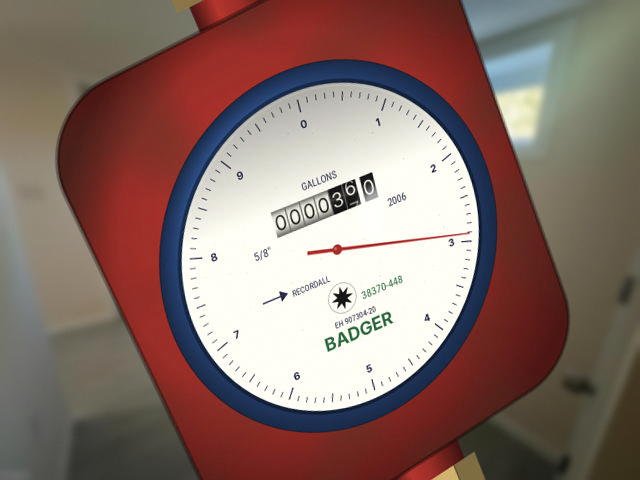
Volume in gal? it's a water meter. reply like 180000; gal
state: 362.9; gal
